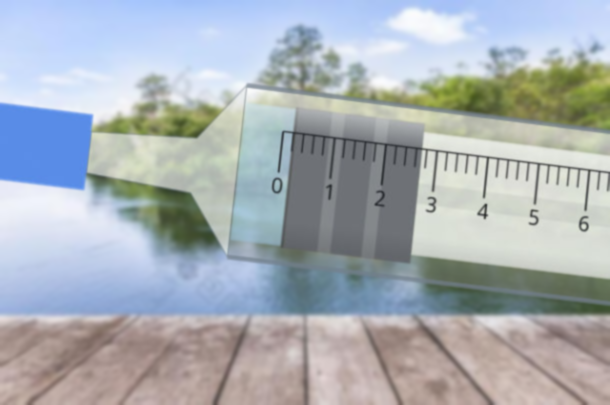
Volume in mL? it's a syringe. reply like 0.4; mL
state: 0.2; mL
